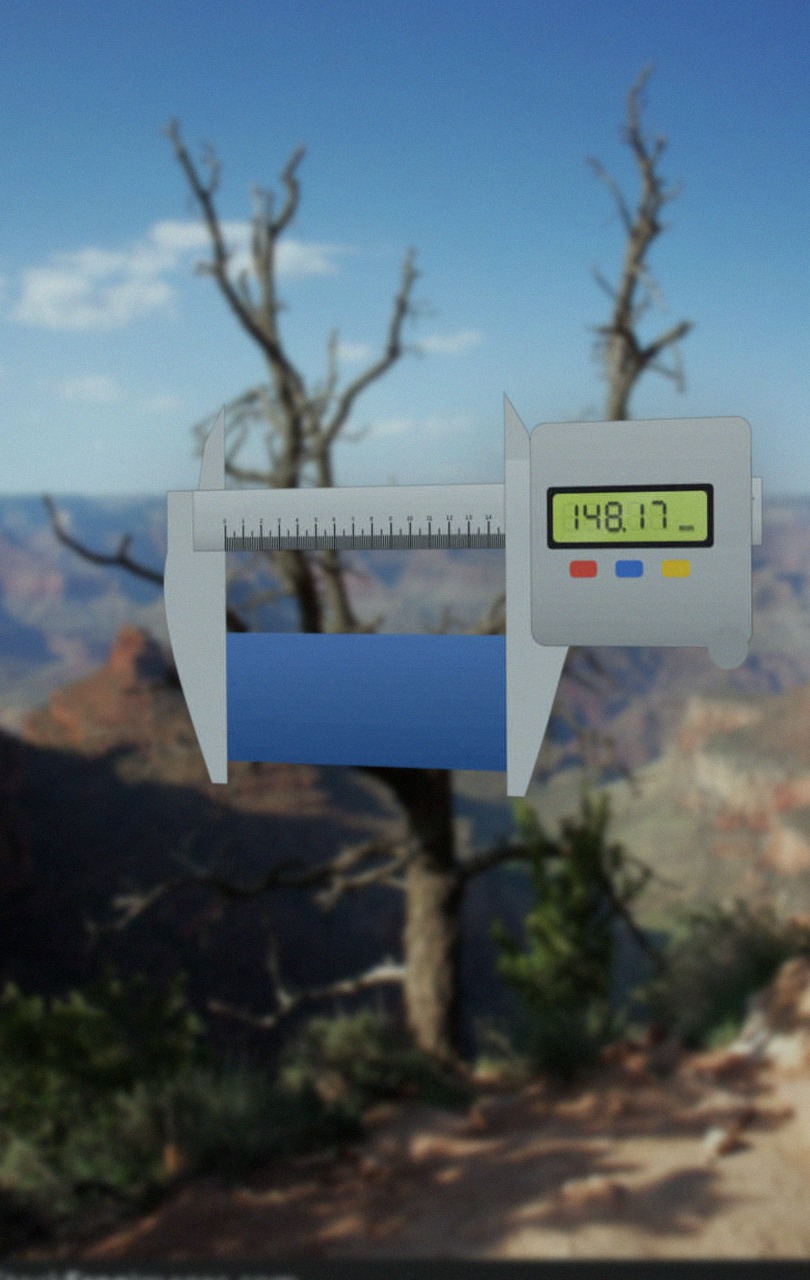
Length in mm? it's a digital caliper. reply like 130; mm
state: 148.17; mm
